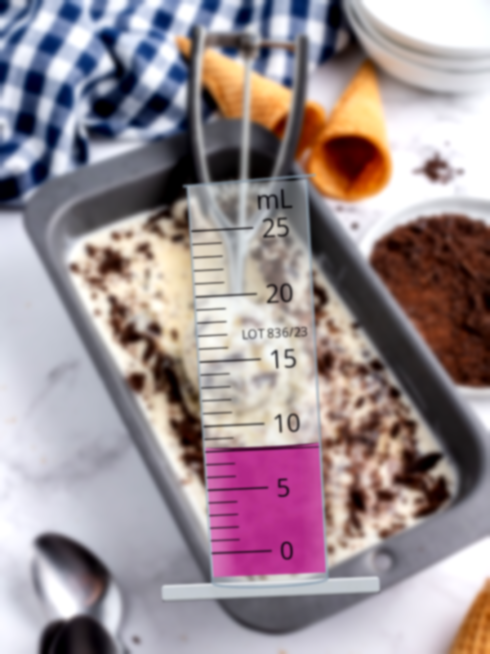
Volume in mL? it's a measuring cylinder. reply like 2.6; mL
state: 8; mL
